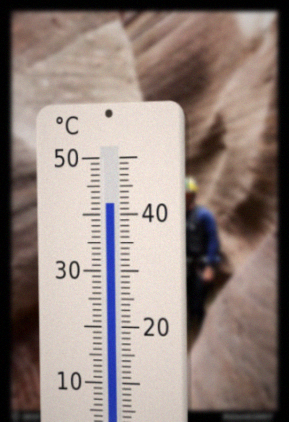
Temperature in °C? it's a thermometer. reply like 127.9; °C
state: 42; °C
